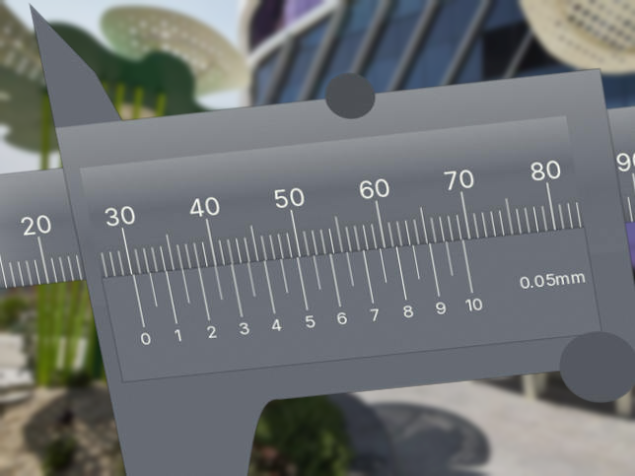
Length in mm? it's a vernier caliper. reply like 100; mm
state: 30.2; mm
